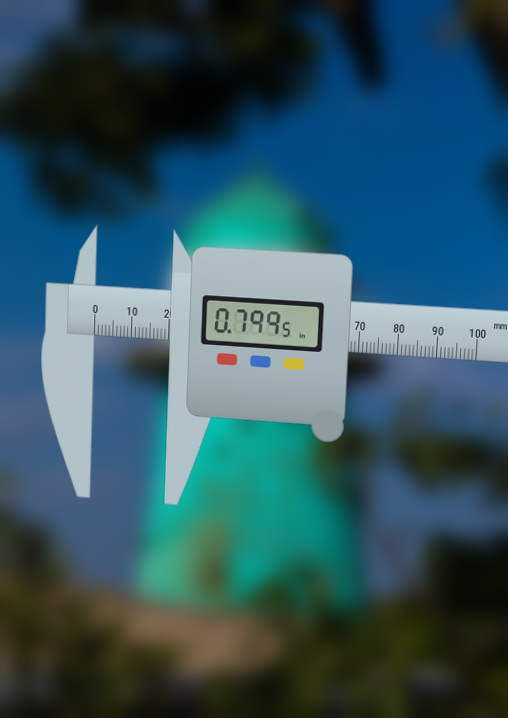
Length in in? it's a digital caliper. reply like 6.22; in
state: 0.7995; in
